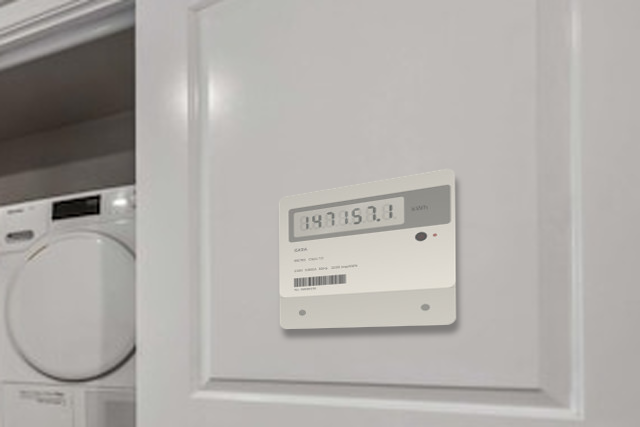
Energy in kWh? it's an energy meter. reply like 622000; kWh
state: 147157.1; kWh
